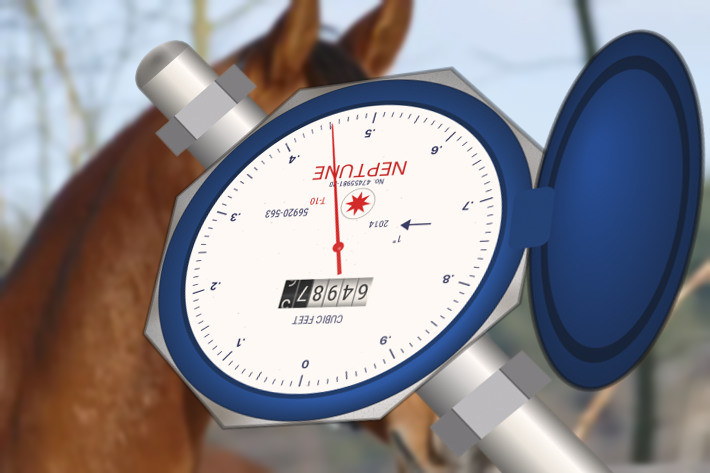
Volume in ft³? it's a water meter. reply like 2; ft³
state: 649875.45; ft³
